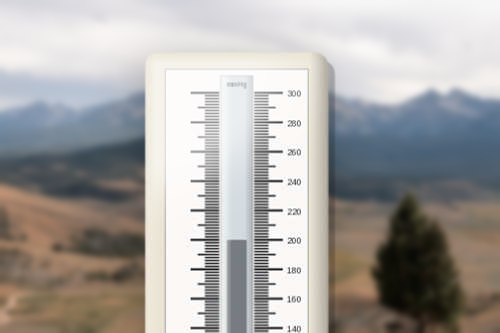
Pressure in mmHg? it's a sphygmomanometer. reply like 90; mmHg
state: 200; mmHg
